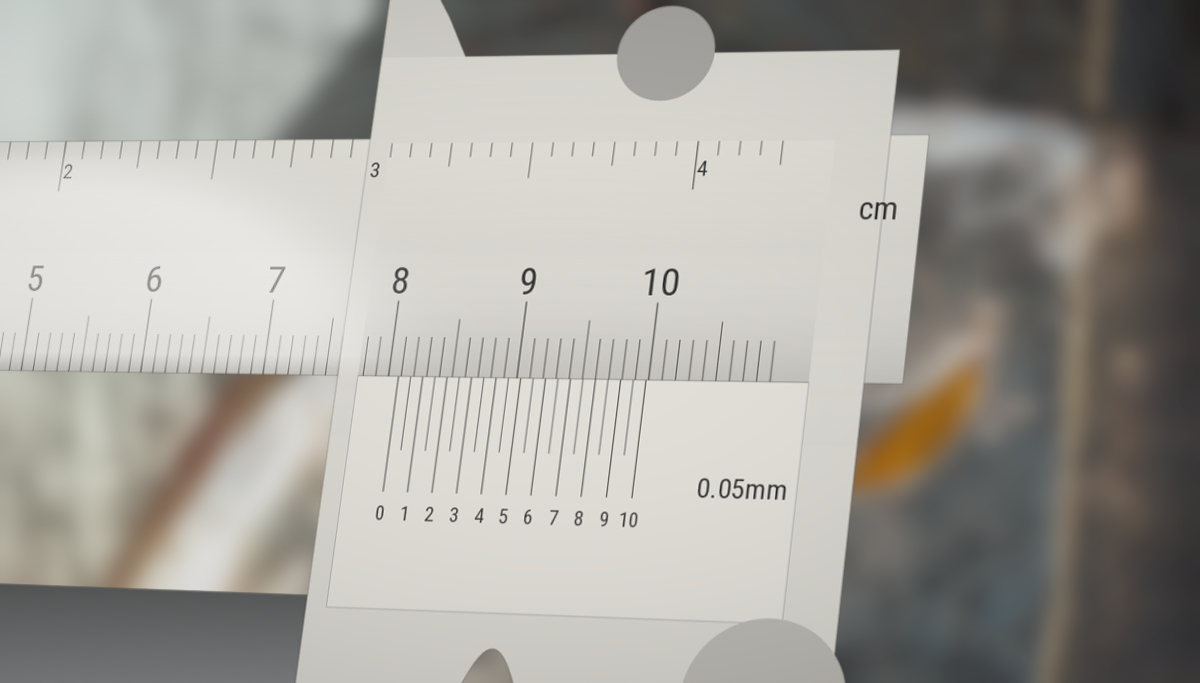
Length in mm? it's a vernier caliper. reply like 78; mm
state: 80.8; mm
